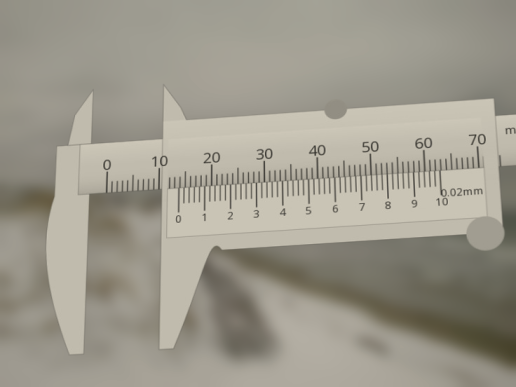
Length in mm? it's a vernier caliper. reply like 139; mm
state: 13.8; mm
